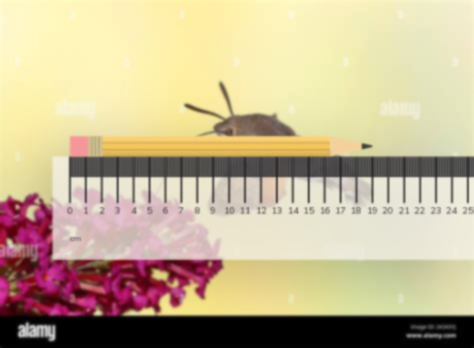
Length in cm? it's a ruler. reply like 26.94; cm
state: 19; cm
